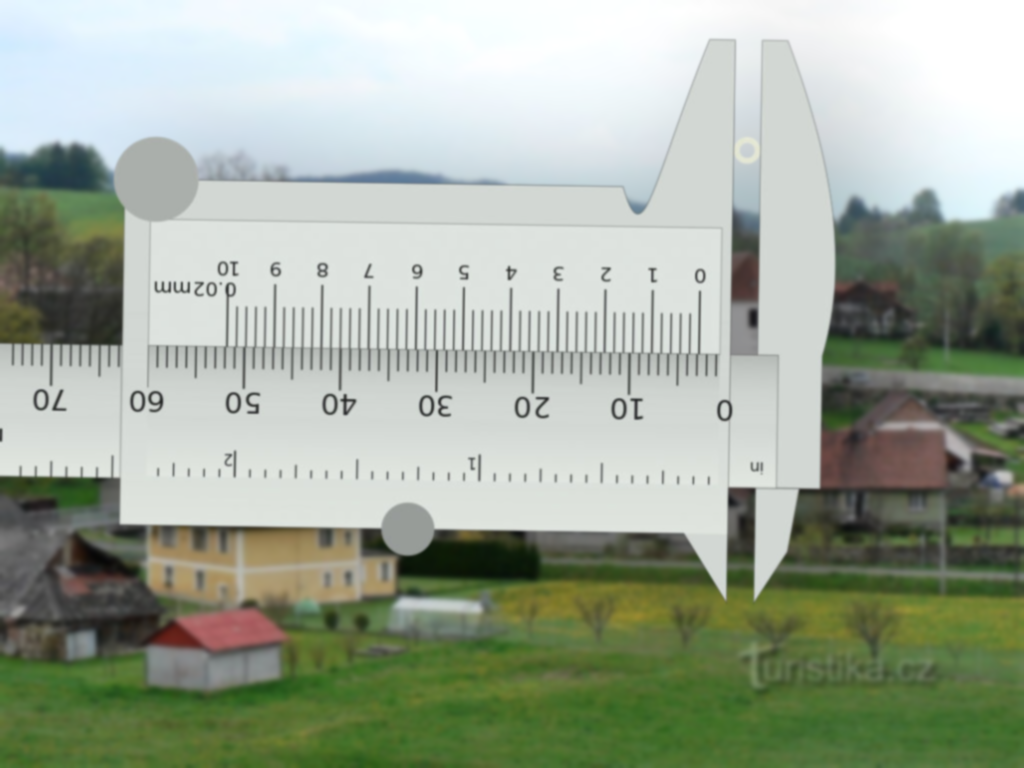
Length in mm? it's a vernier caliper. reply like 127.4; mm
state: 2.8; mm
